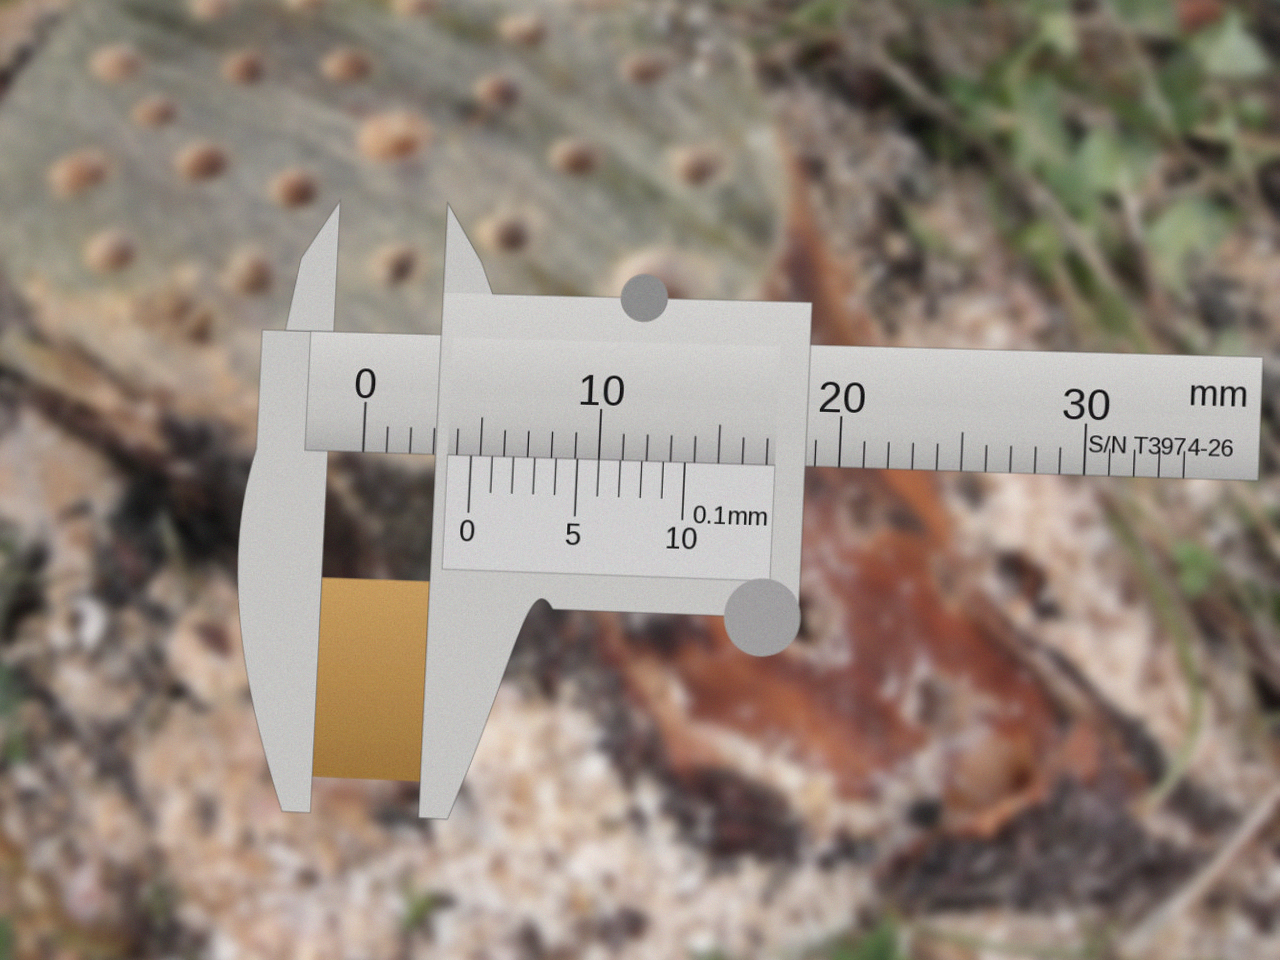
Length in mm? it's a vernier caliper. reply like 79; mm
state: 4.6; mm
